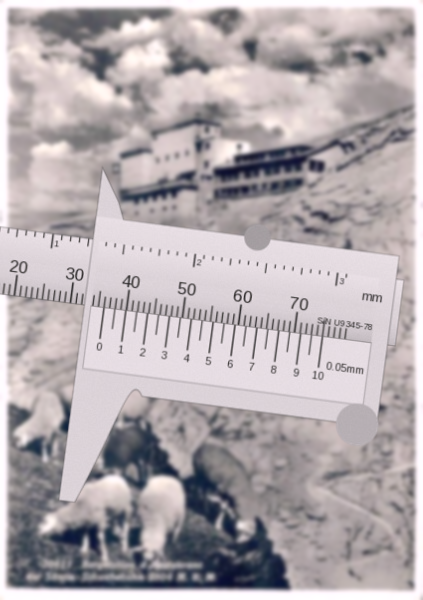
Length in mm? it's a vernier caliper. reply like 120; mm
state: 36.0; mm
